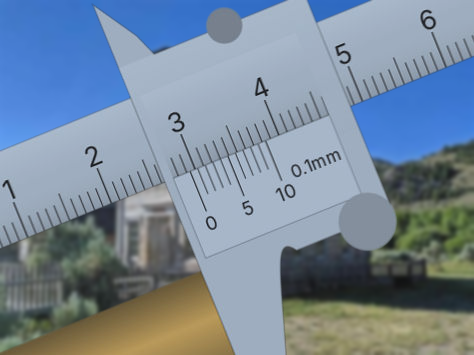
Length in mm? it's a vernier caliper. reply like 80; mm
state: 29.4; mm
